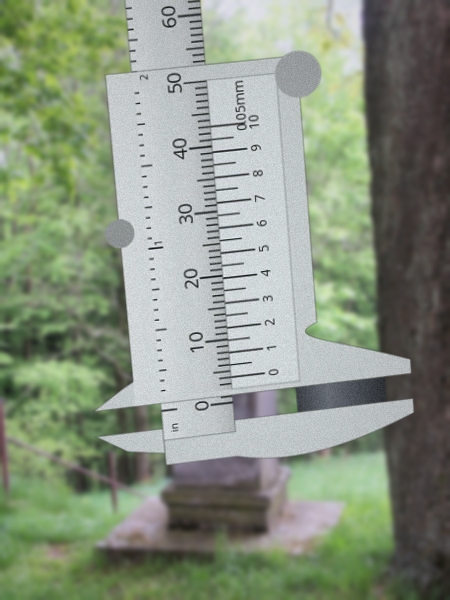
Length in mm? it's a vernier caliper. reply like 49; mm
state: 4.0; mm
